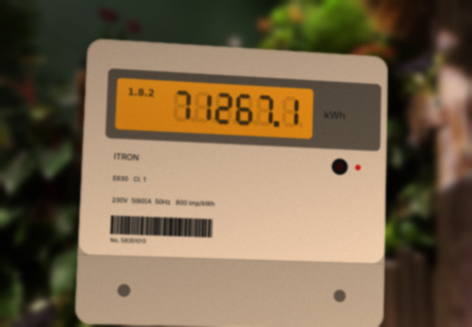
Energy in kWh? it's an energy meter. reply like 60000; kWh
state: 71267.1; kWh
